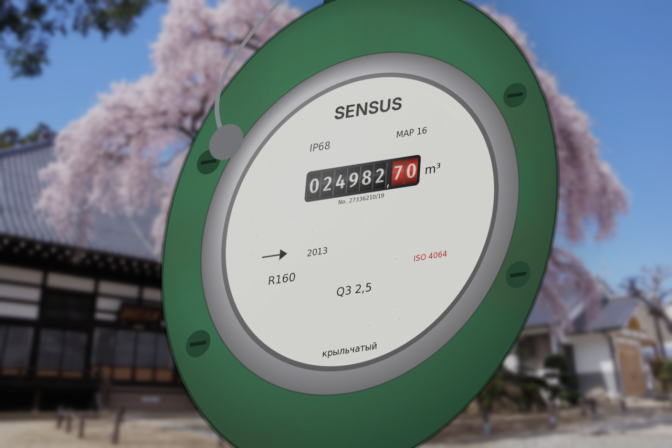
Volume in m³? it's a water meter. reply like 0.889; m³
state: 24982.70; m³
